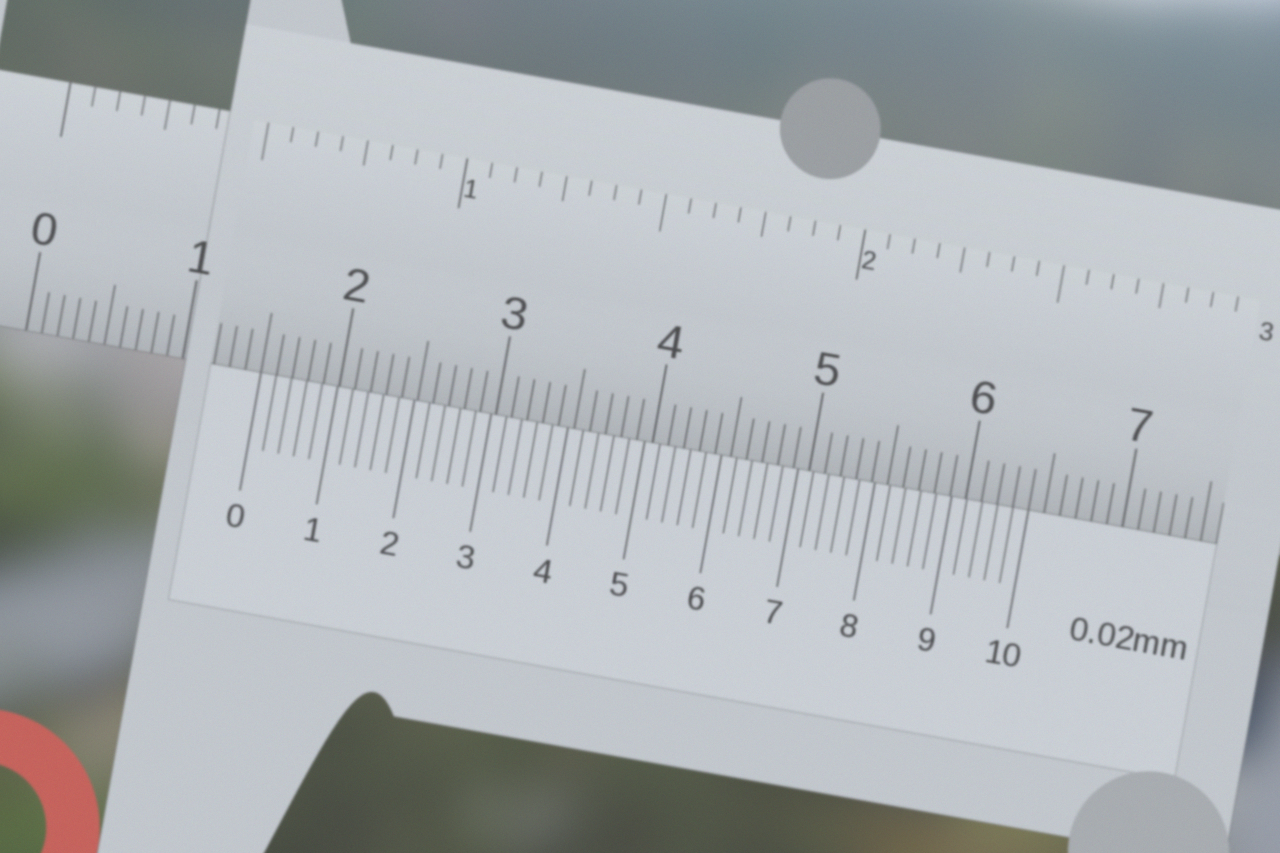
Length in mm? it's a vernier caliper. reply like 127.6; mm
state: 15.0; mm
